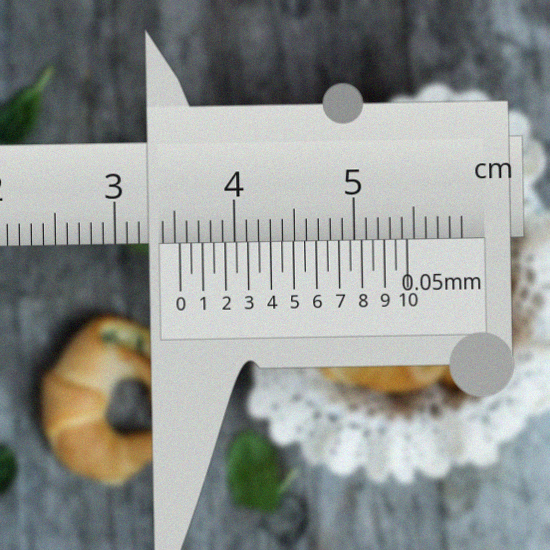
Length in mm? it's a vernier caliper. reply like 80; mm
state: 35.4; mm
